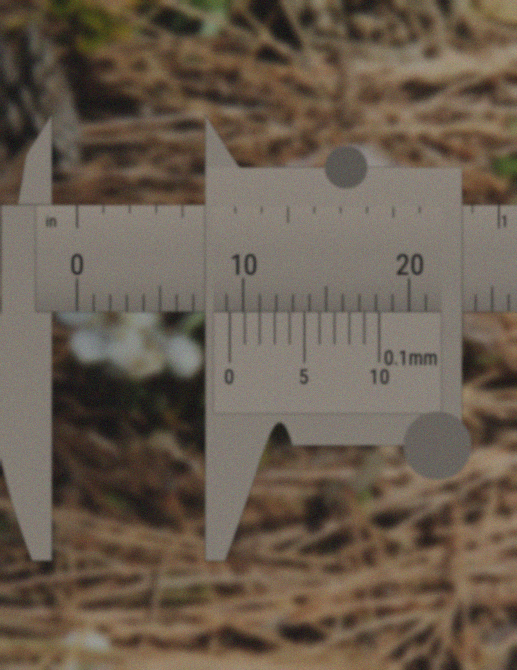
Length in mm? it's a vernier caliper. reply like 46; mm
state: 9.2; mm
